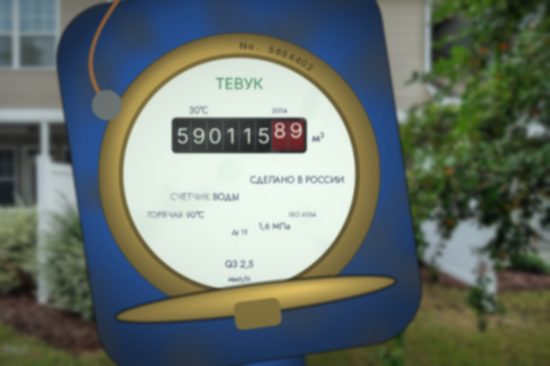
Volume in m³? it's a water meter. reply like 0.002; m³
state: 590115.89; m³
